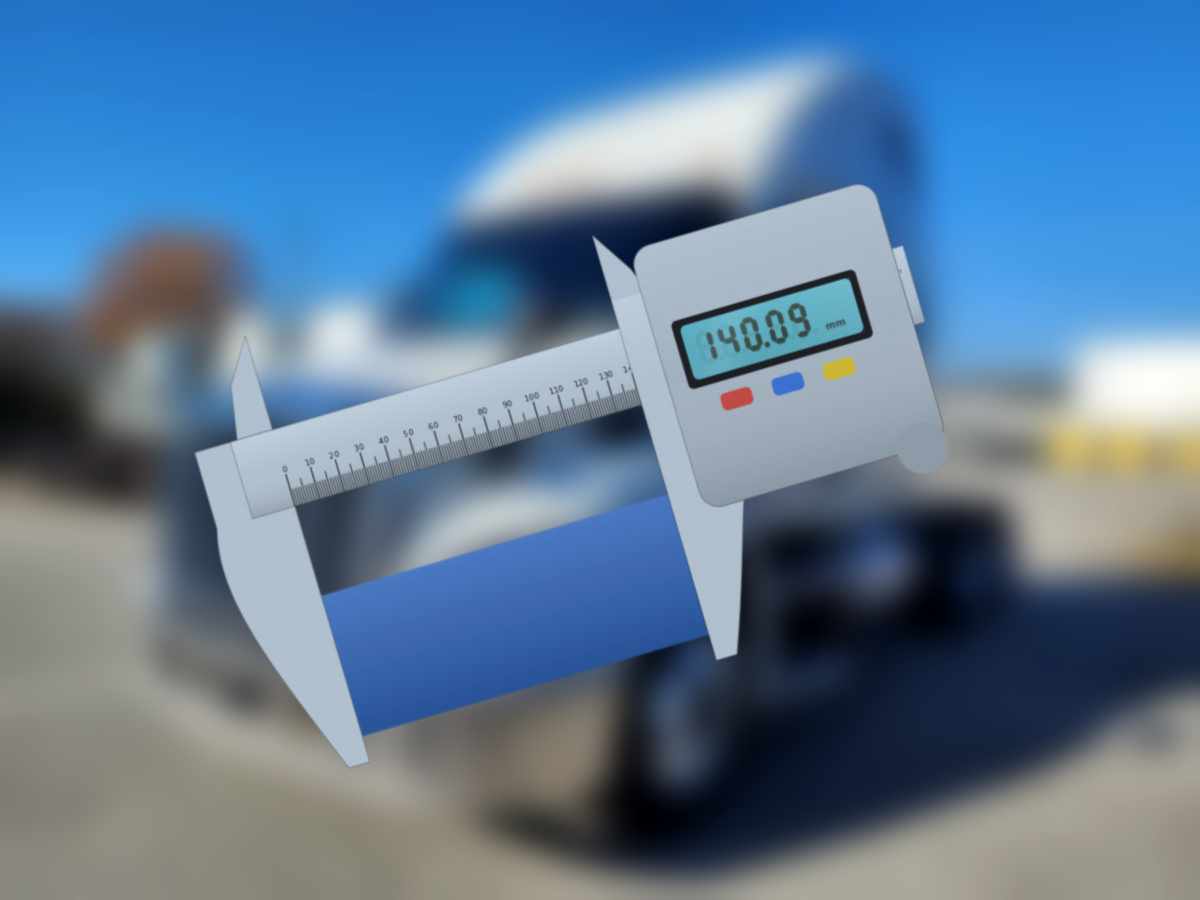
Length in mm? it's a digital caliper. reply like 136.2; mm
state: 140.09; mm
